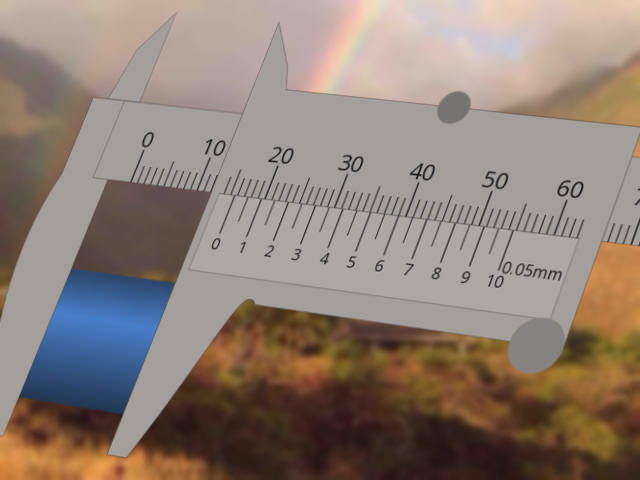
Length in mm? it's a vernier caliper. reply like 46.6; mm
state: 15.6; mm
